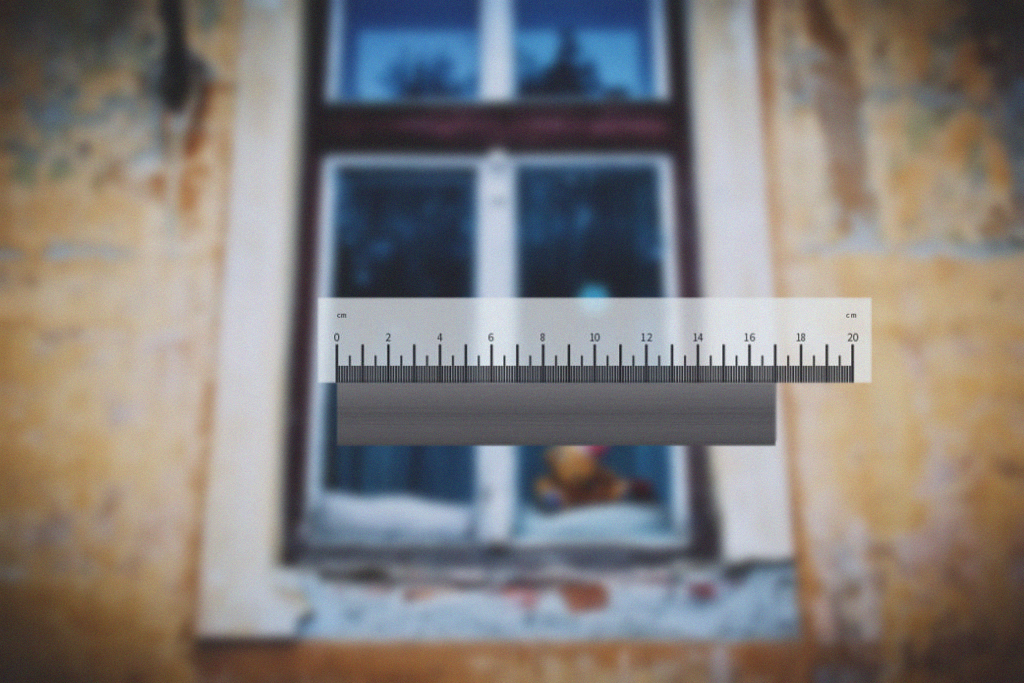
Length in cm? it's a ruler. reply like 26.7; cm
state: 17; cm
